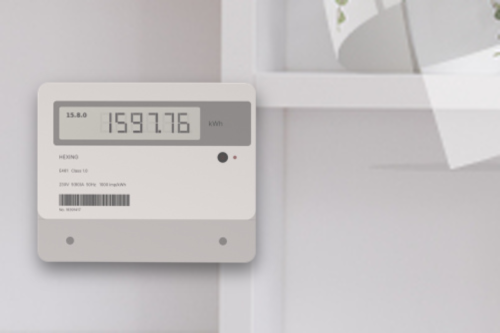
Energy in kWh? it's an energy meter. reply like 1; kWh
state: 1597.76; kWh
